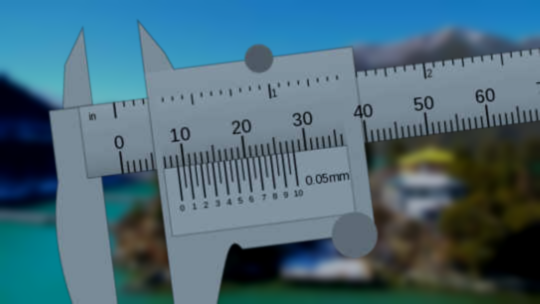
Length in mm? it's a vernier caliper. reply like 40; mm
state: 9.0; mm
